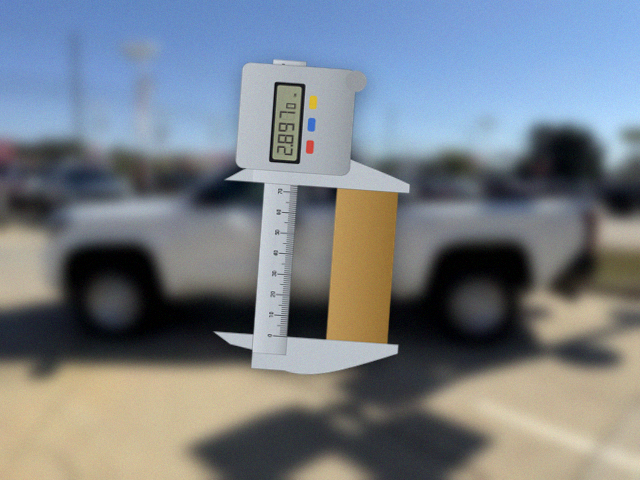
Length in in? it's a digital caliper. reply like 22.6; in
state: 2.8970; in
